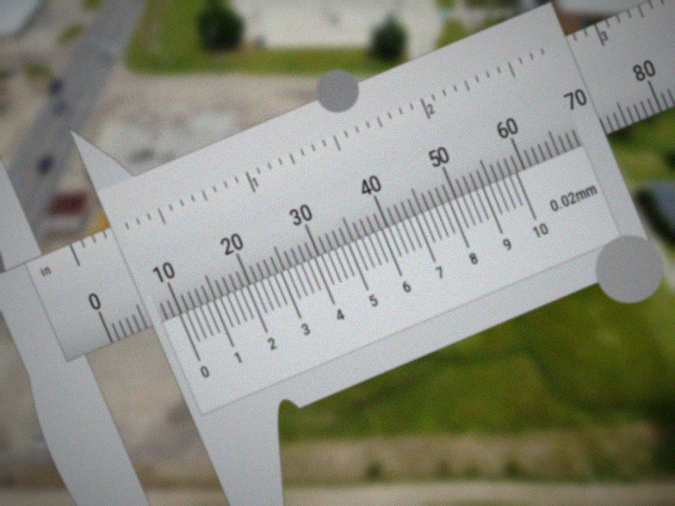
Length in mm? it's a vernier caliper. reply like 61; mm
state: 9.8; mm
